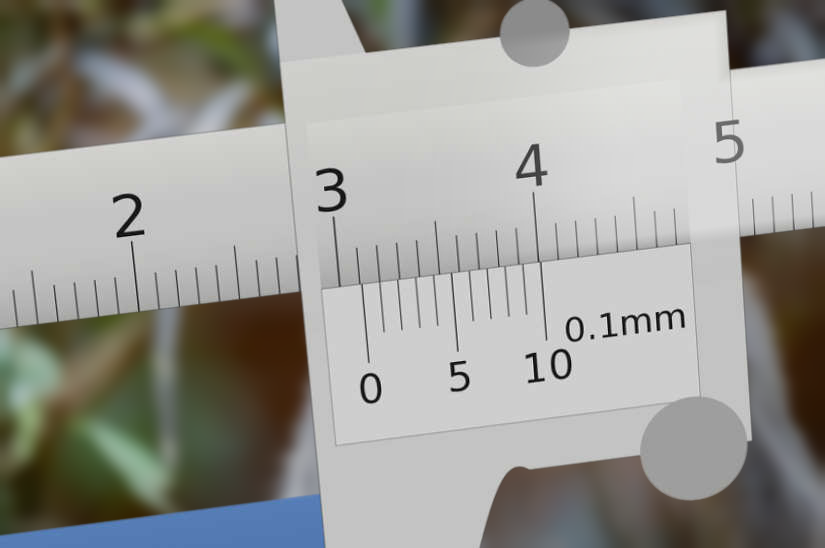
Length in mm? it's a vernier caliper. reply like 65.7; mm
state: 31.1; mm
